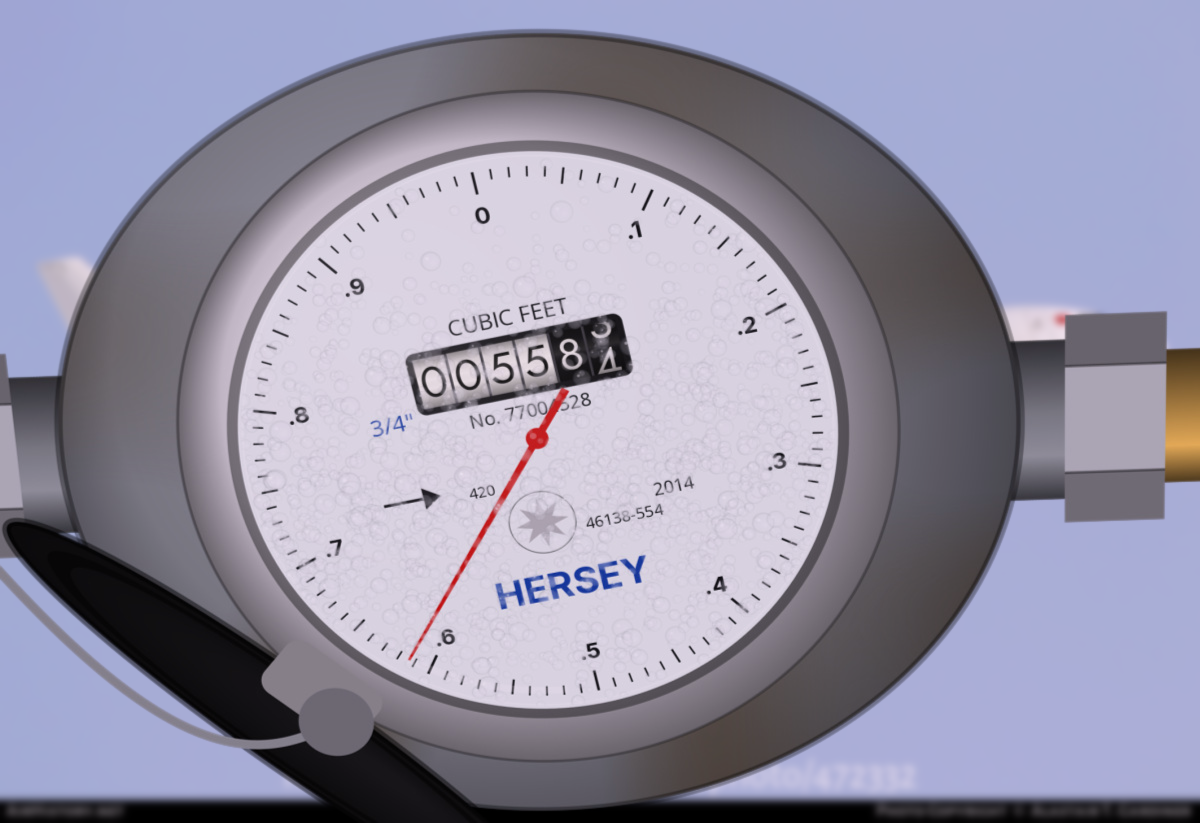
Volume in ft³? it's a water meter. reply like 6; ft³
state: 5583.61; ft³
